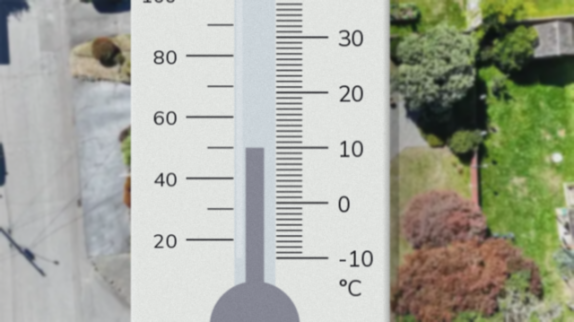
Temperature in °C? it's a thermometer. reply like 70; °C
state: 10; °C
